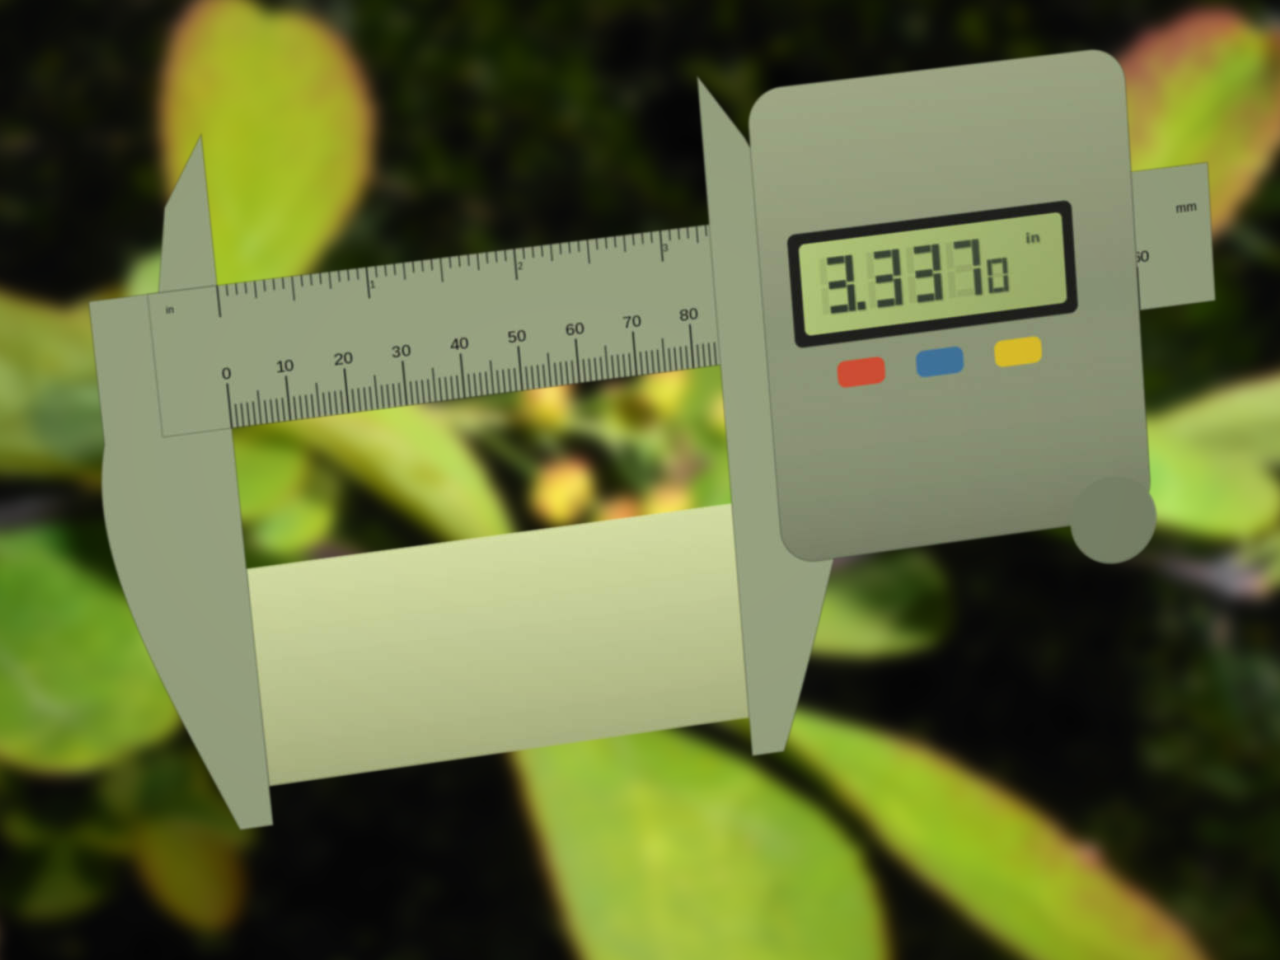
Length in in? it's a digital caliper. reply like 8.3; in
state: 3.3370; in
